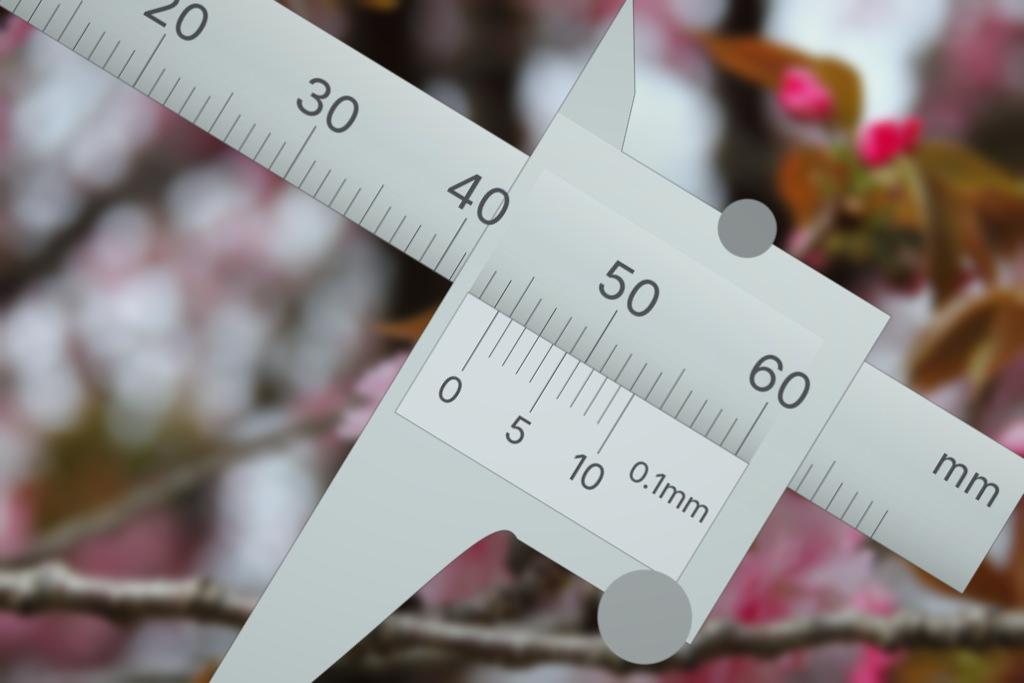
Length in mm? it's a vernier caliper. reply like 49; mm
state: 44.3; mm
